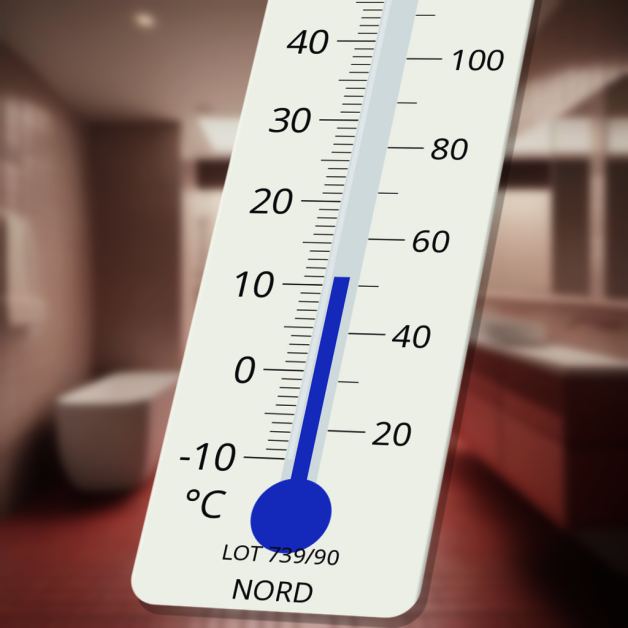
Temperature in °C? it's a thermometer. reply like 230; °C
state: 11; °C
